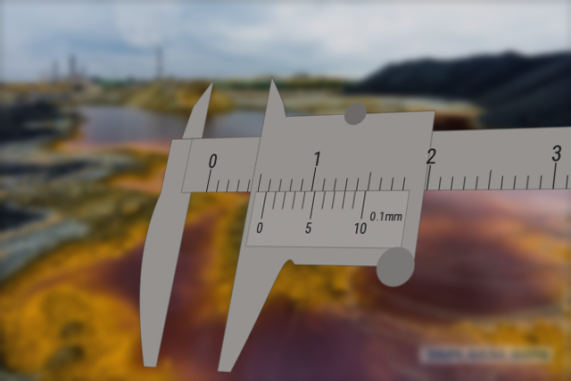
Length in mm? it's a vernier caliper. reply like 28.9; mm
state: 5.8; mm
